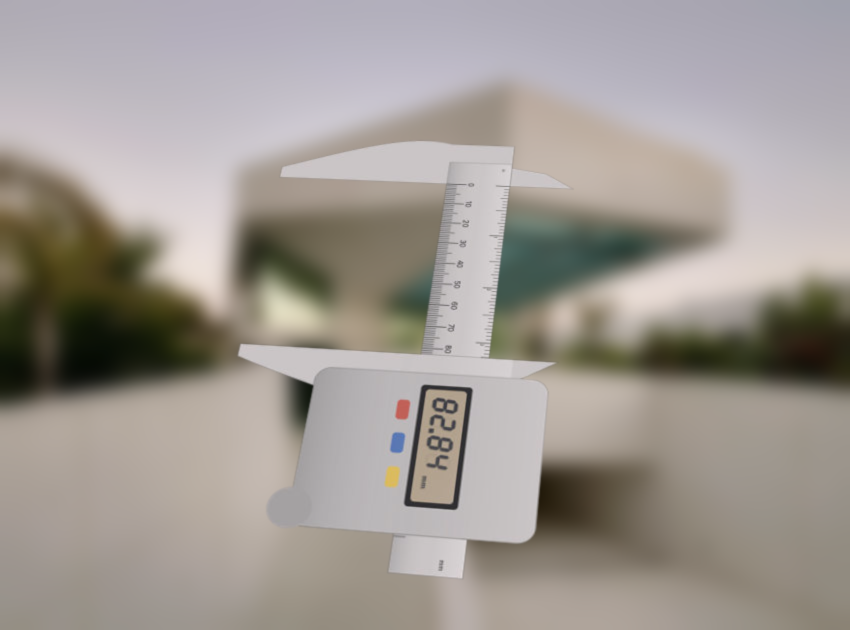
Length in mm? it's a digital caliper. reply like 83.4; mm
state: 82.84; mm
